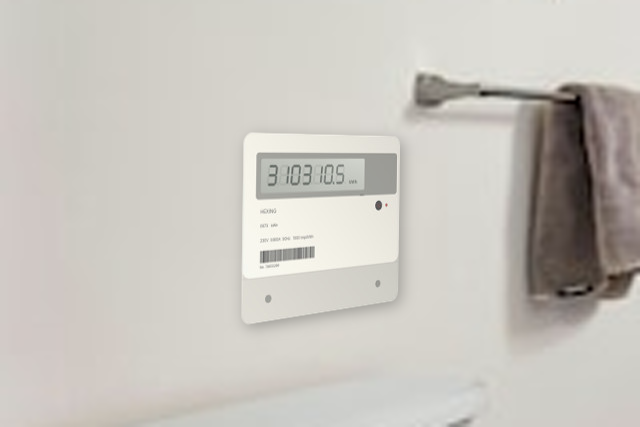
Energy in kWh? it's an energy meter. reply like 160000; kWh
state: 310310.5; kWh
